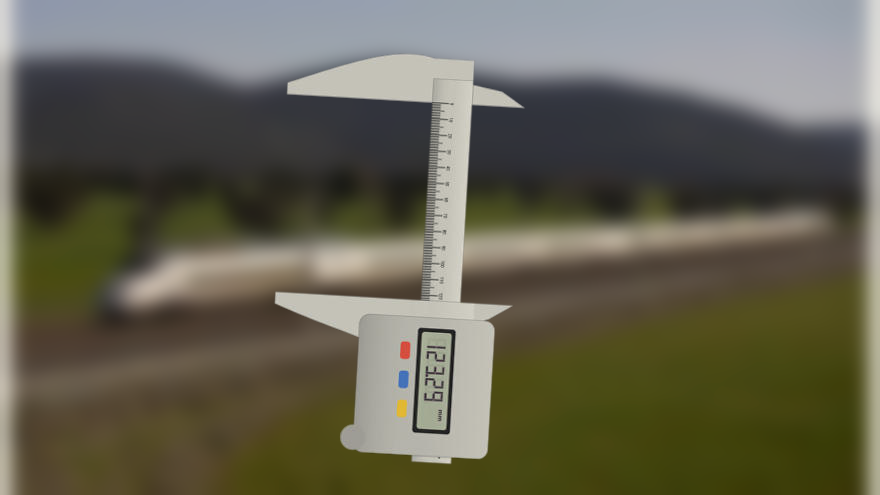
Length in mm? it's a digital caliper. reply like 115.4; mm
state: 123.29; mm
